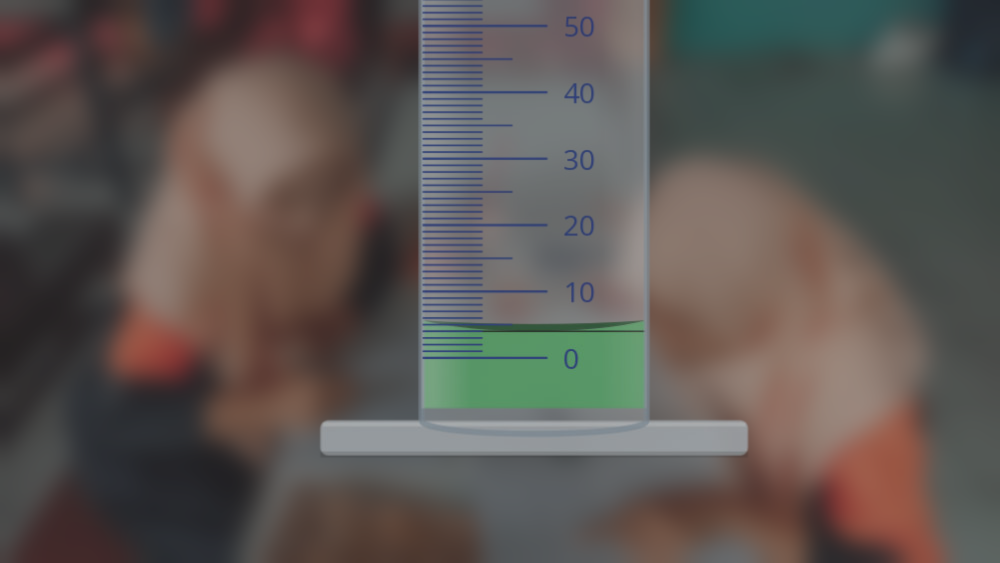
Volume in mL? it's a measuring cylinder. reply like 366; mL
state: 4; mL
